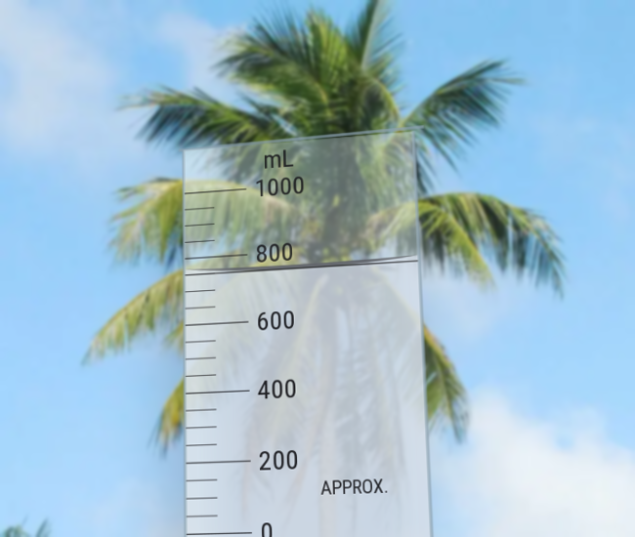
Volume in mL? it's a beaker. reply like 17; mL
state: 750; mL
